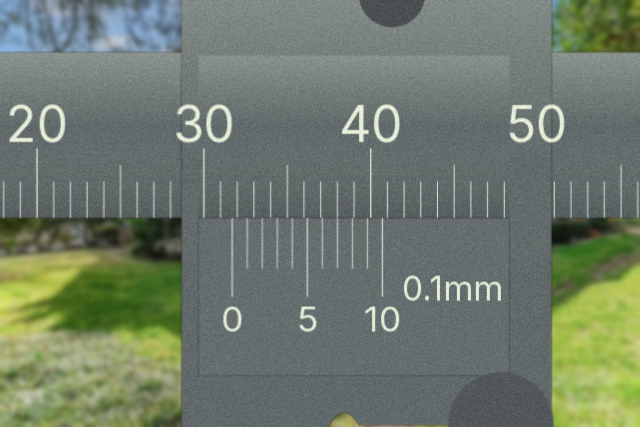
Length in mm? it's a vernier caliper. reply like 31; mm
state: 31.7; mm
